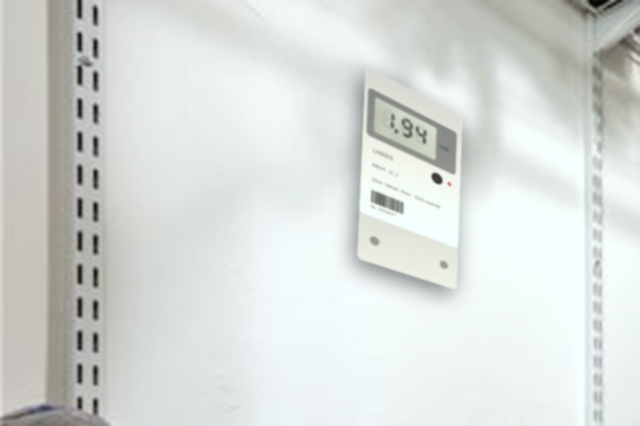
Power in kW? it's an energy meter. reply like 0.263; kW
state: 1.94; kW
